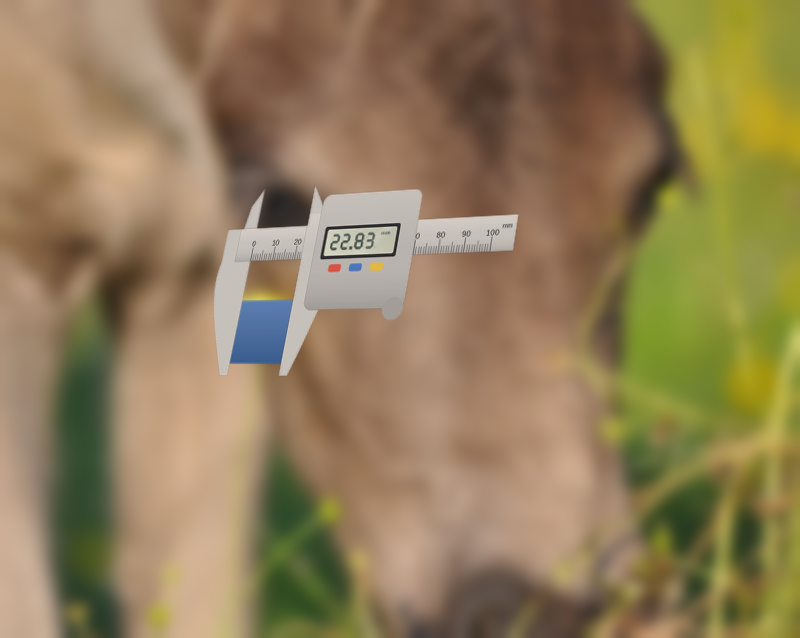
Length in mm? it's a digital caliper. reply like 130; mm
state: 22.83; mm
